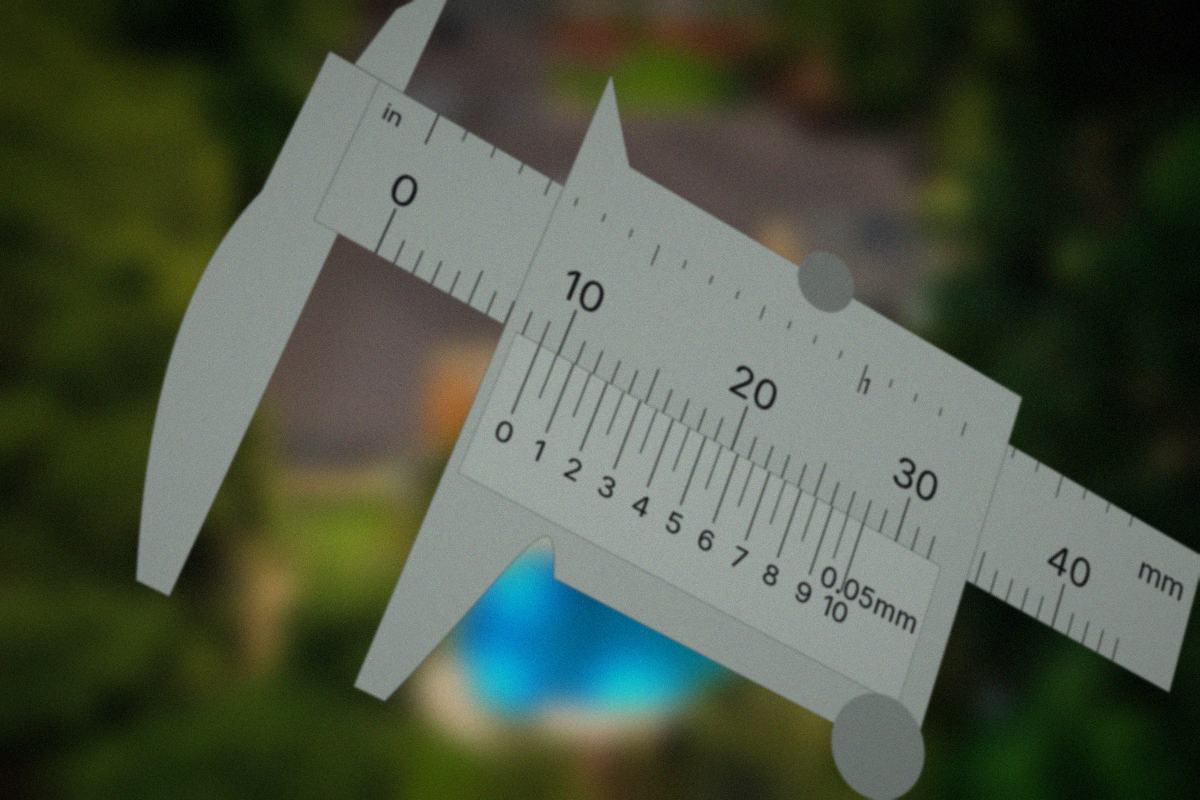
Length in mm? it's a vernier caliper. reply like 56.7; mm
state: 9.0; mm
